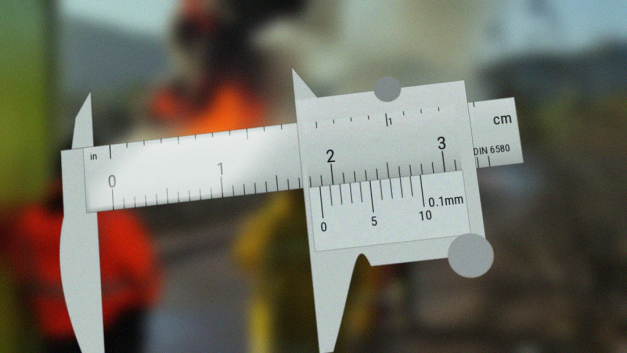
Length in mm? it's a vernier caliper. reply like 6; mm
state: 18.8; mm
